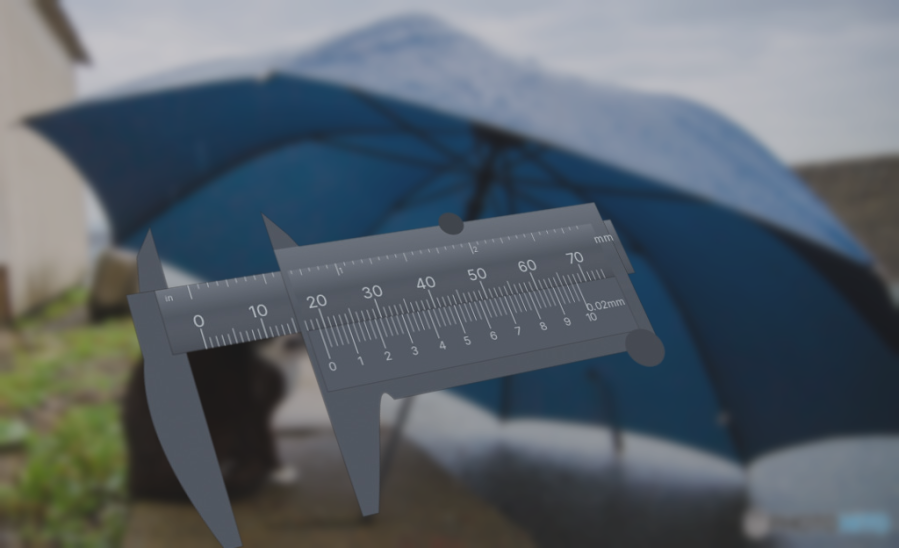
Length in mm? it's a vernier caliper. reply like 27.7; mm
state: 19.0; mm
